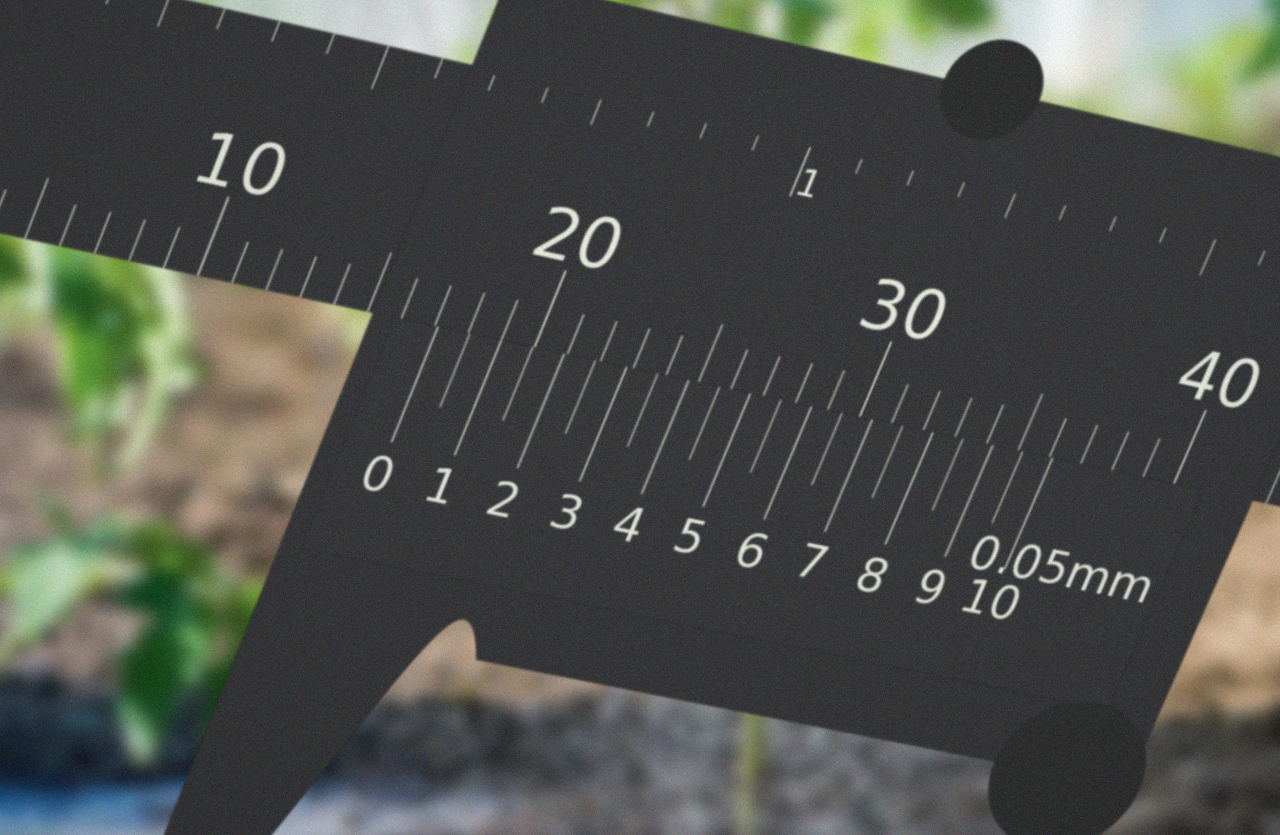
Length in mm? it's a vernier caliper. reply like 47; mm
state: 17.10; mm
